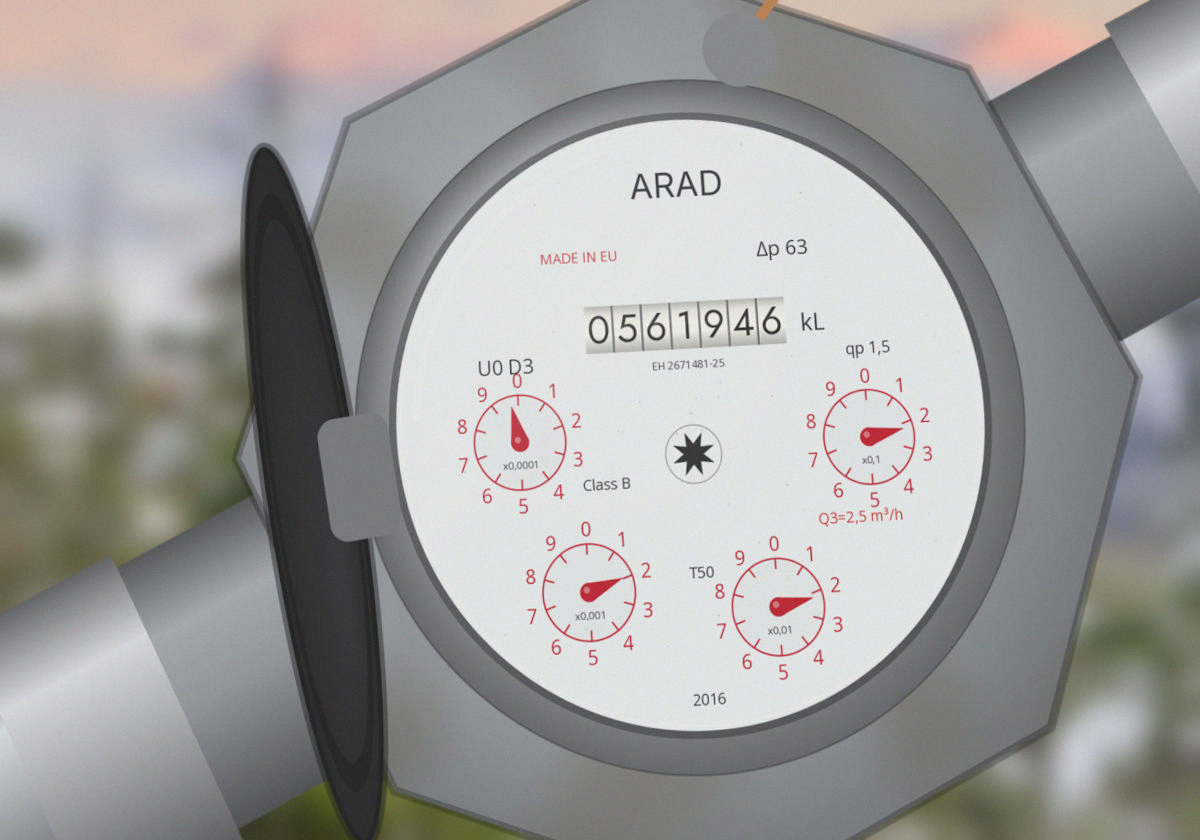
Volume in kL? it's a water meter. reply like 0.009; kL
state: 561946.2219; kL
